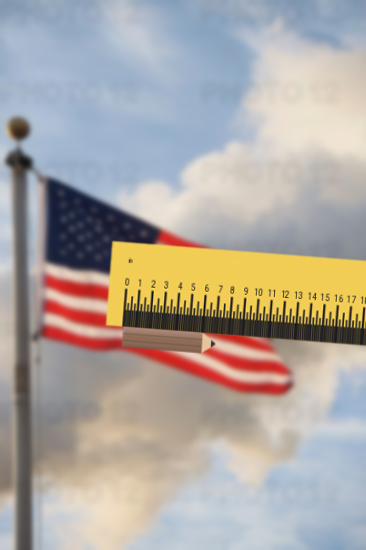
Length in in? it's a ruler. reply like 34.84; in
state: 7; in
